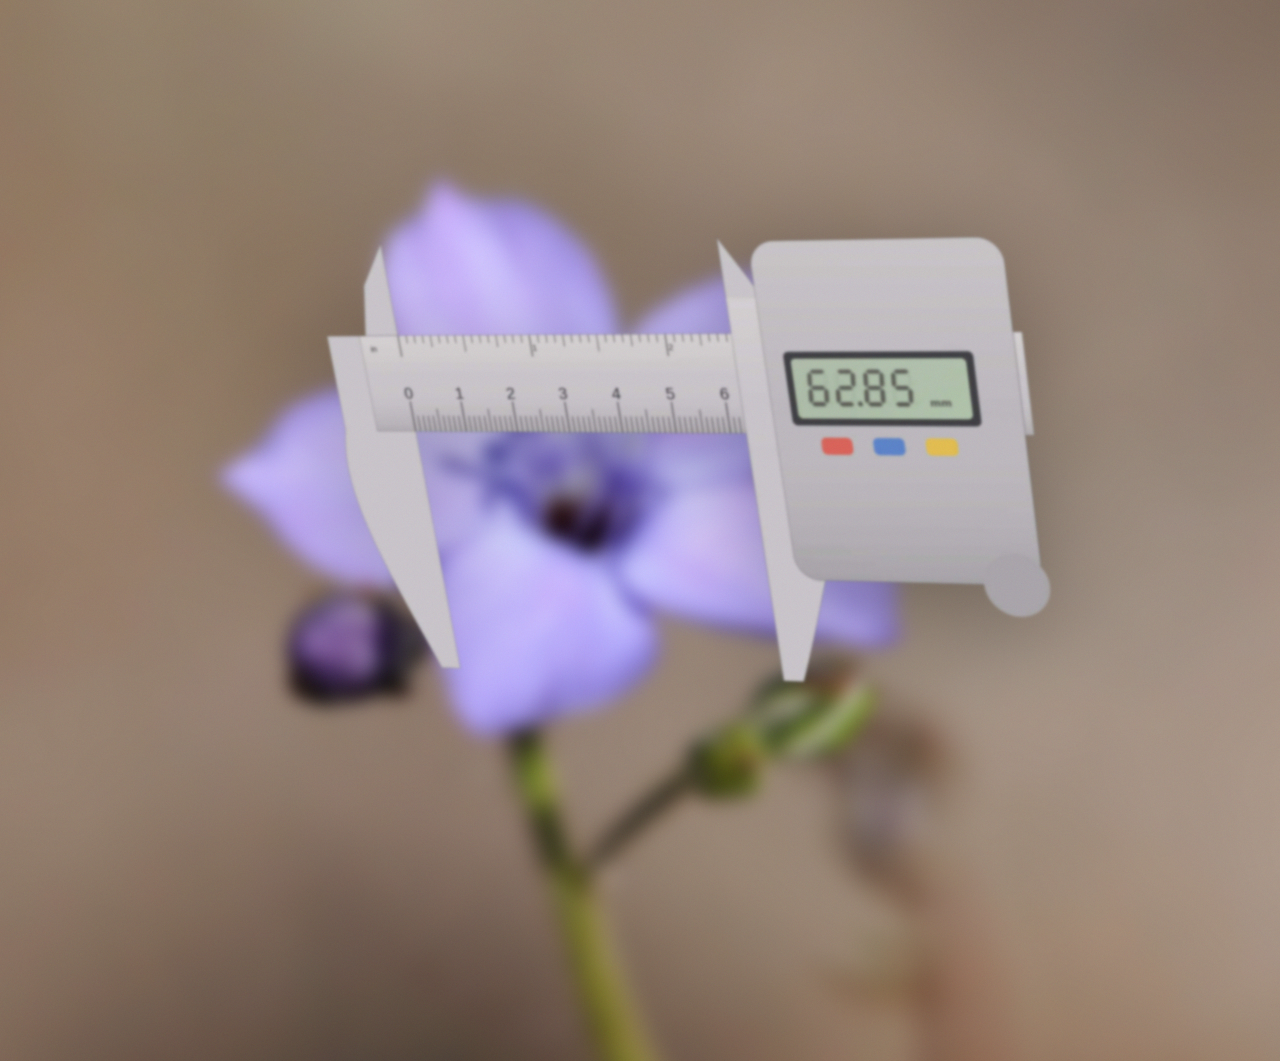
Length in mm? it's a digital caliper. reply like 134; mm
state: 62.85; mm
